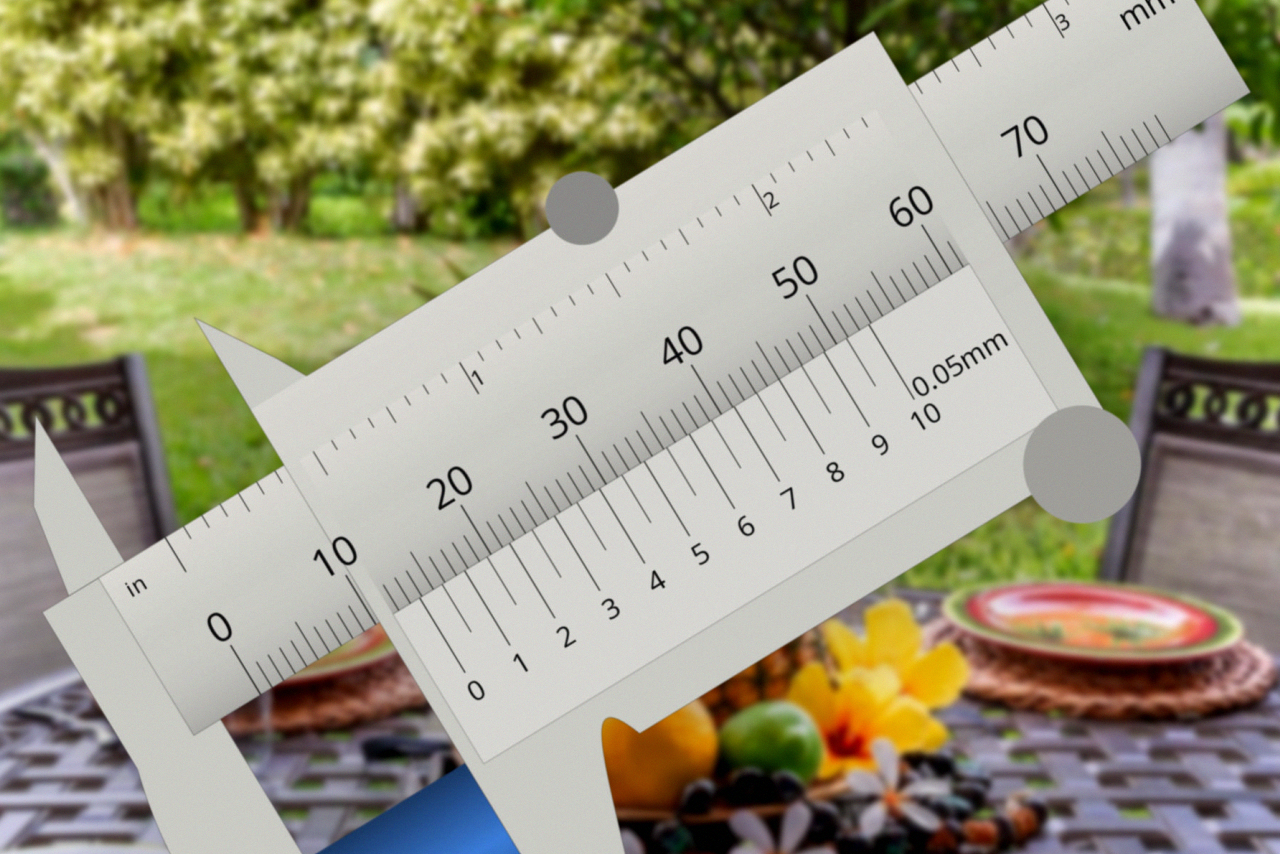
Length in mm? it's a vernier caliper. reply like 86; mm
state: 13.8; mm
